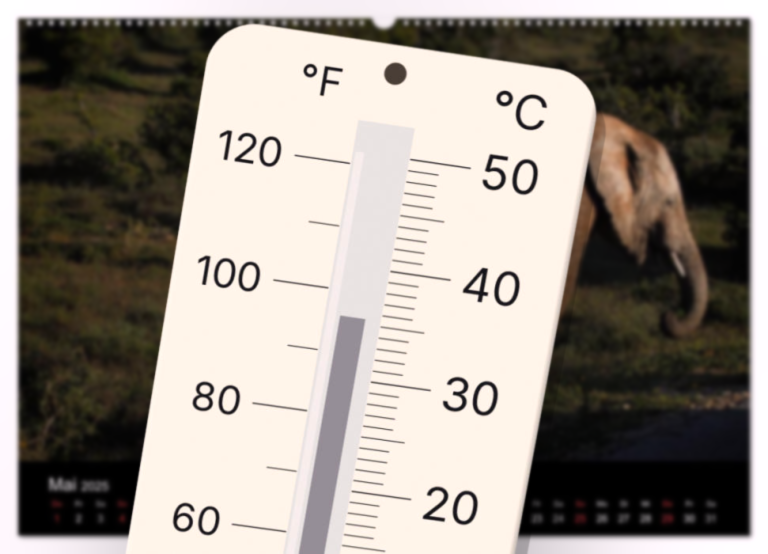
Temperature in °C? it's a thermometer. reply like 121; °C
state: 35.5; °C
